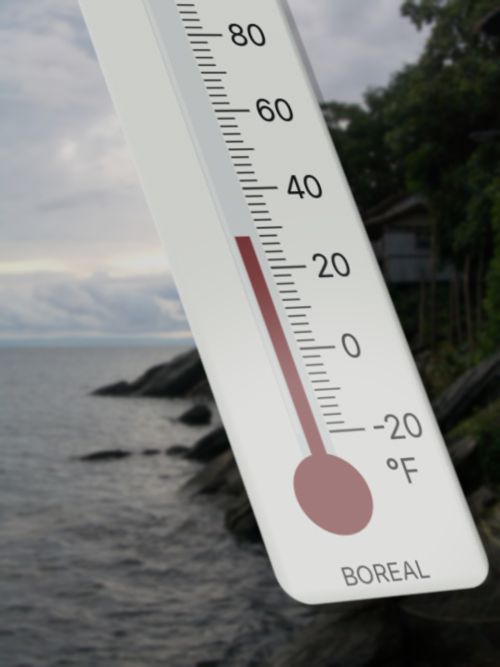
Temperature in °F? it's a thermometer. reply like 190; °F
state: 28; °F
